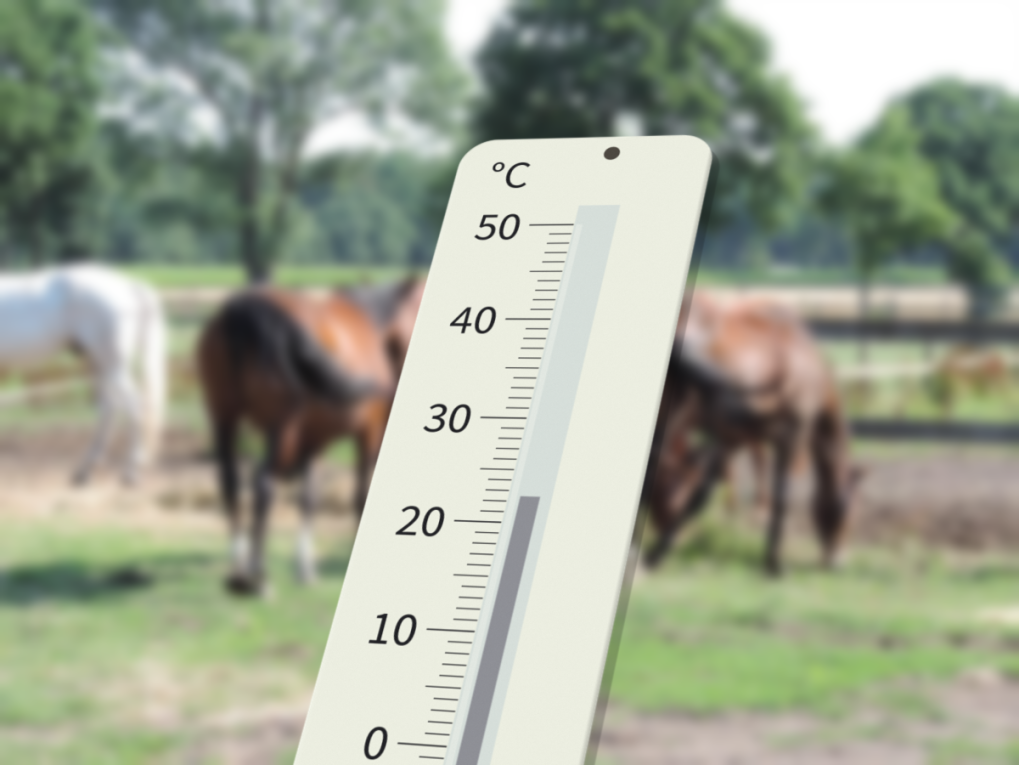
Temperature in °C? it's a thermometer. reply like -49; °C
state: 22.5; °C
